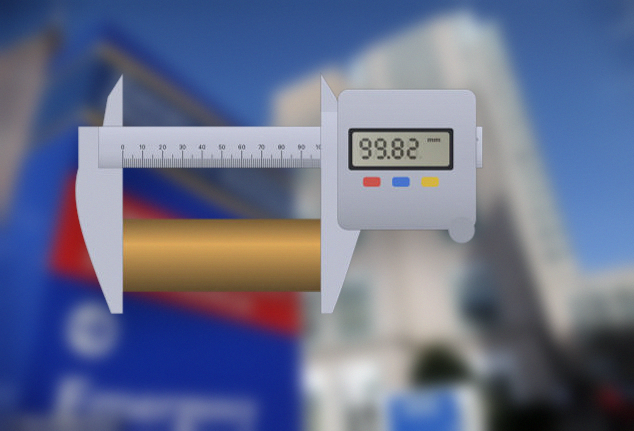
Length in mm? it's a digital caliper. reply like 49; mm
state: 99.82; mm
